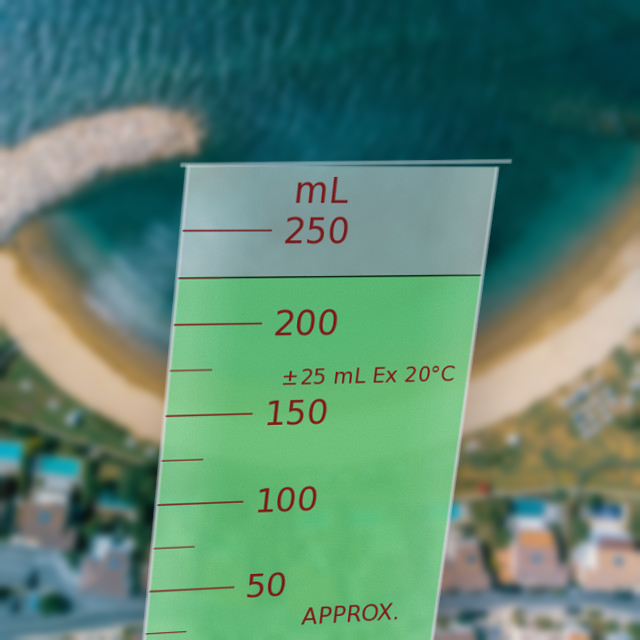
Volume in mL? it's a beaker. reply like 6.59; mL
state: 225; mL
